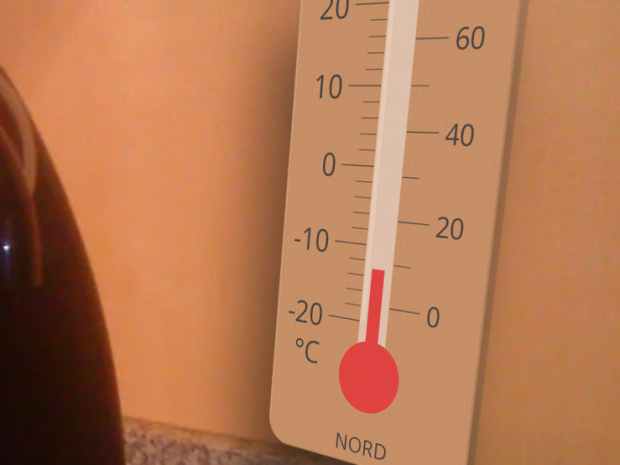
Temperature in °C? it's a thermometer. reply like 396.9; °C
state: -13; °C
